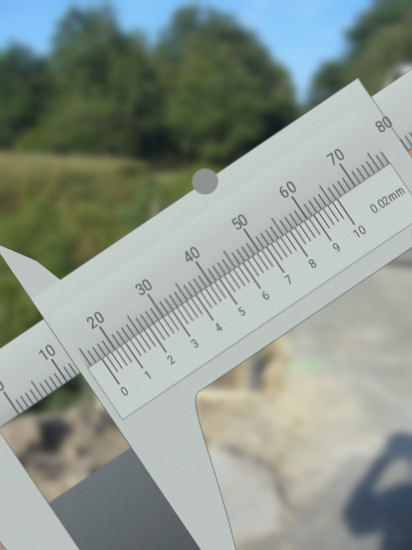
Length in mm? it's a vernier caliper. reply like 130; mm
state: 17.2; mm
